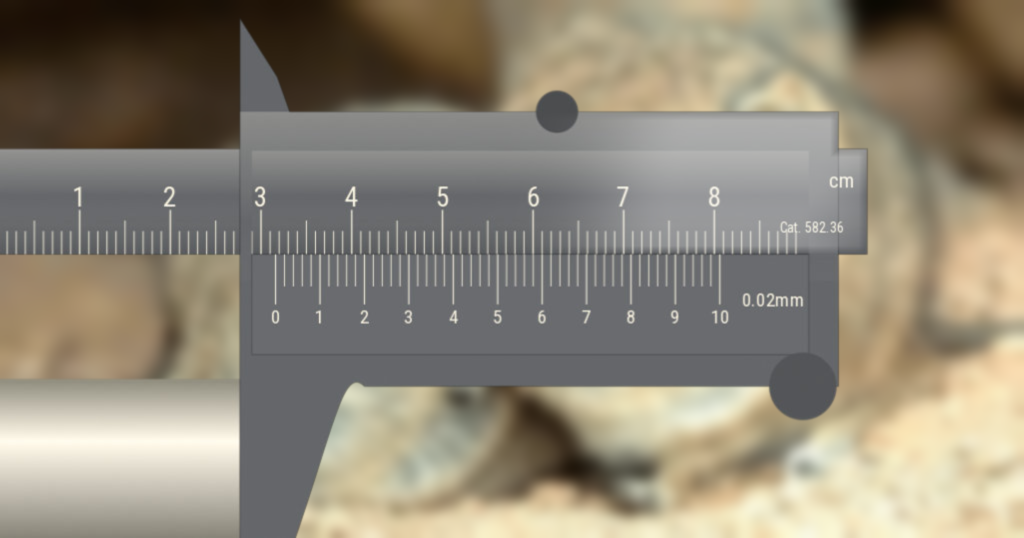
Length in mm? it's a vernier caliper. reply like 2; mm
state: 31.6; mm
